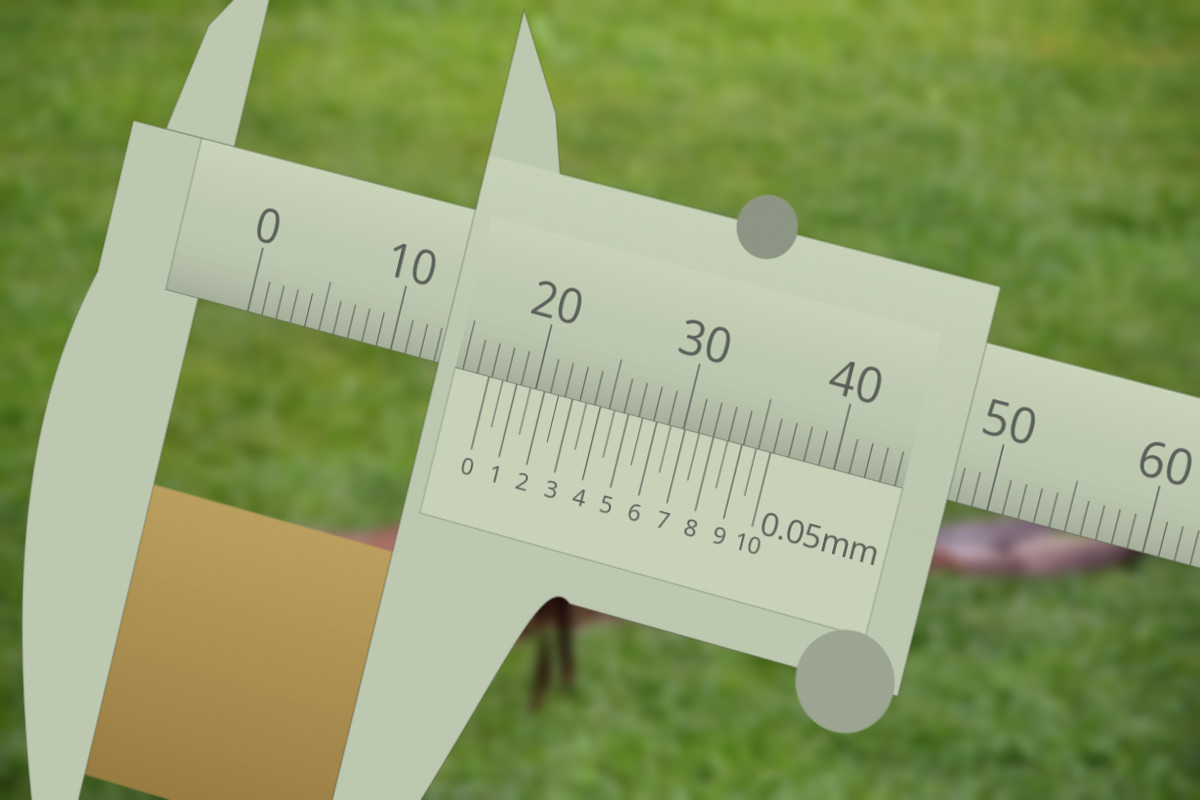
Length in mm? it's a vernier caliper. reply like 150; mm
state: 16.8; mm
